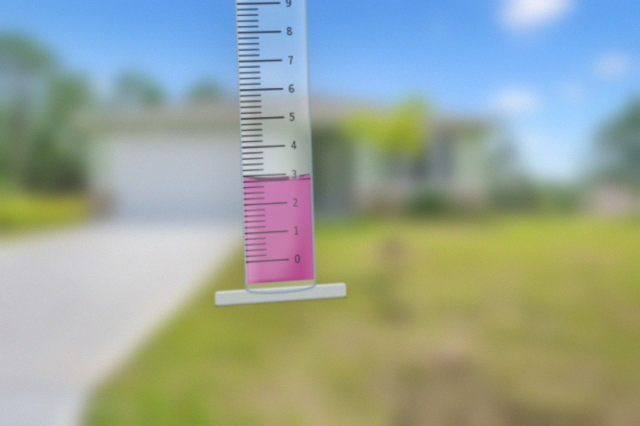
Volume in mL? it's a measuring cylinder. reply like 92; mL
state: 2.8; mL
